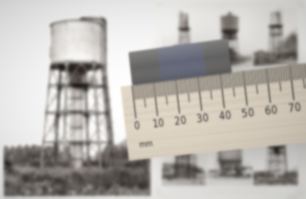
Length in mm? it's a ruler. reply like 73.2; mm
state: 45; mm
